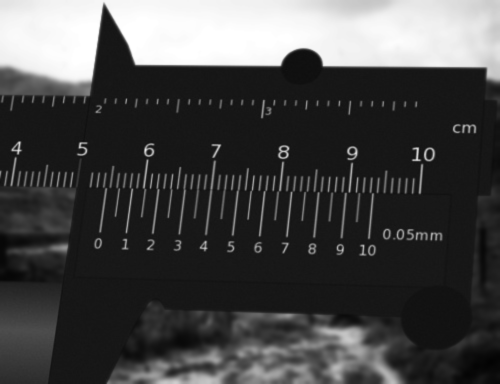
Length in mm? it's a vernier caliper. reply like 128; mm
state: 54.4; mm
